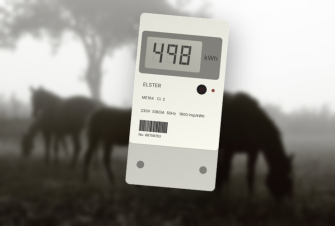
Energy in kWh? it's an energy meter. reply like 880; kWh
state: 498; kWh
